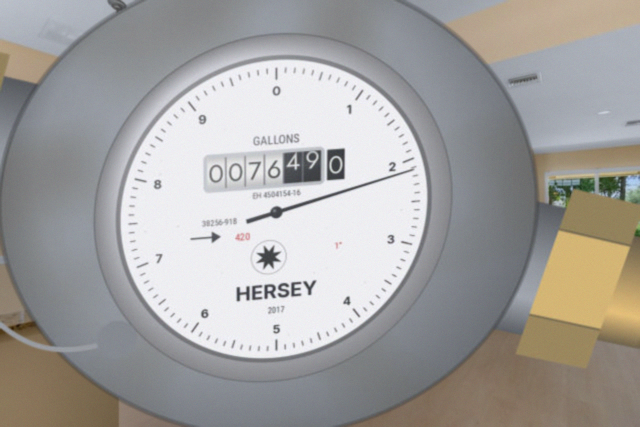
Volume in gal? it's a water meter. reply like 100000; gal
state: 76492.1; gal
